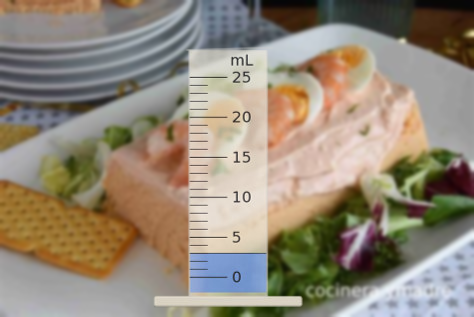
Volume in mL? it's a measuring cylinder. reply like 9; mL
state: 3; mL
